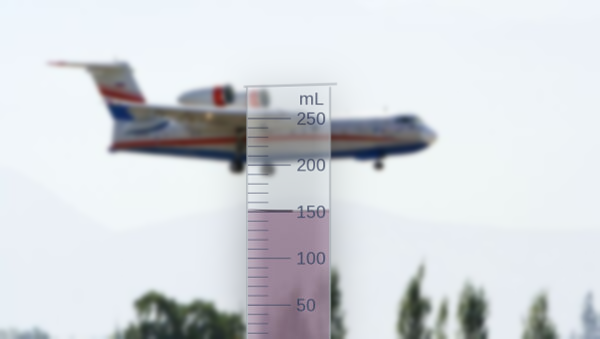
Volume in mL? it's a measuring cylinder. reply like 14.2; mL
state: 150; mL
